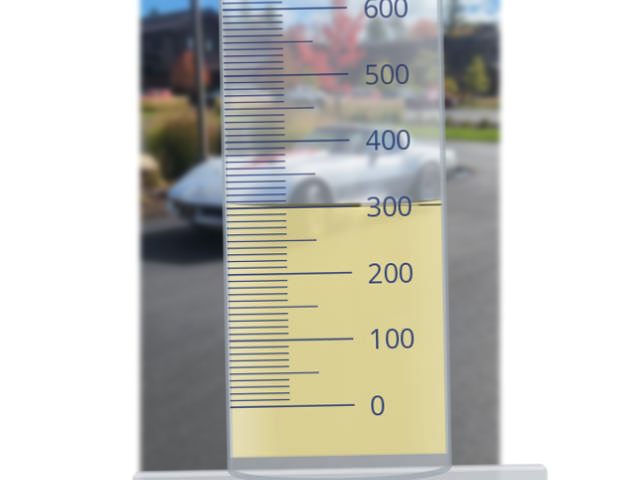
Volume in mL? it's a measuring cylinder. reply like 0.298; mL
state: 300; mL
